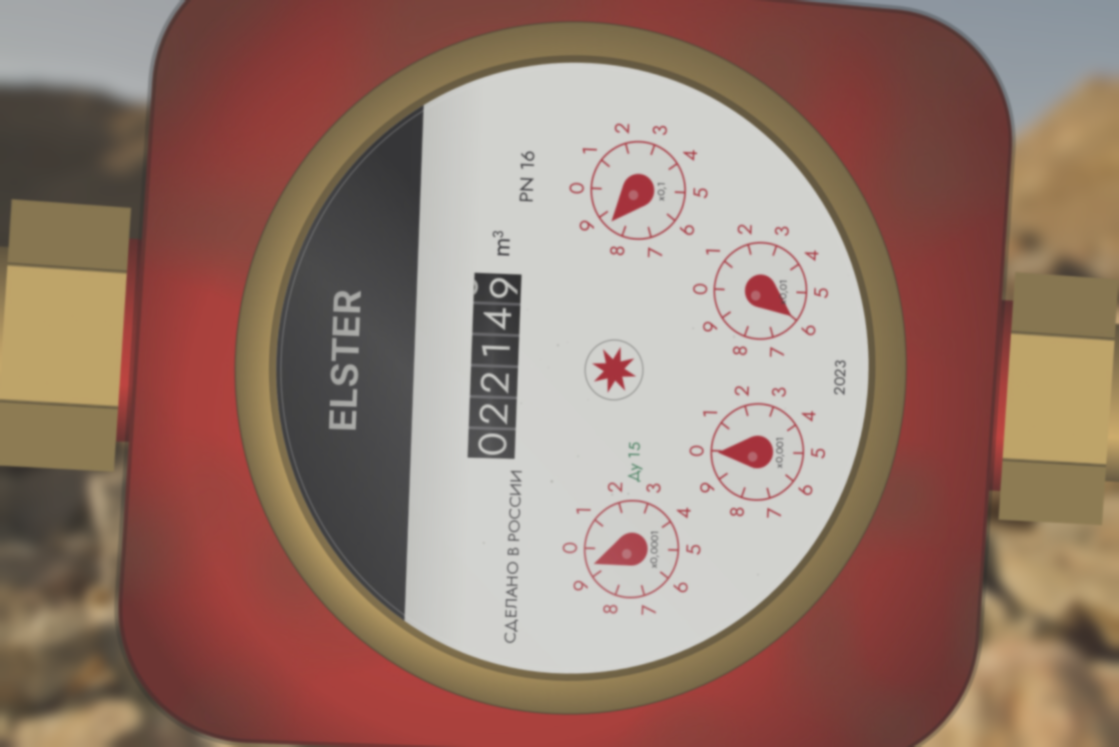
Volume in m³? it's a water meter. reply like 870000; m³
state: 22148.8599; m³
